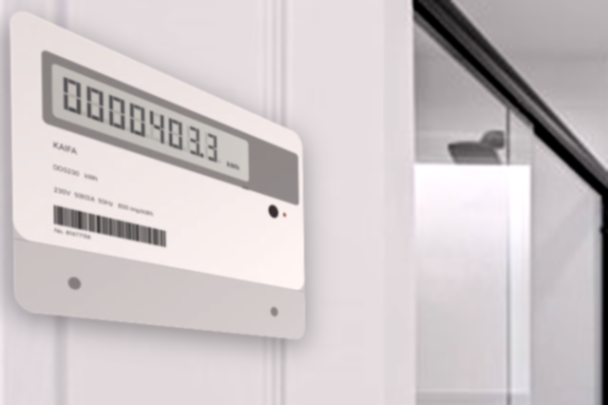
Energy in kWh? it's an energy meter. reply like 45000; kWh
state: 403.3; kWh
